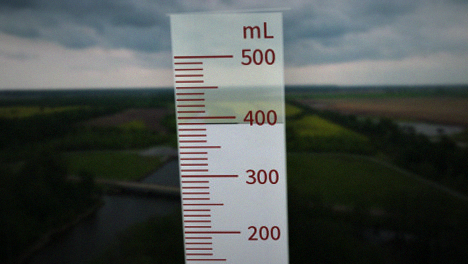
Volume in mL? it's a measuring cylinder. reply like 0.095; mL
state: 390; mL
